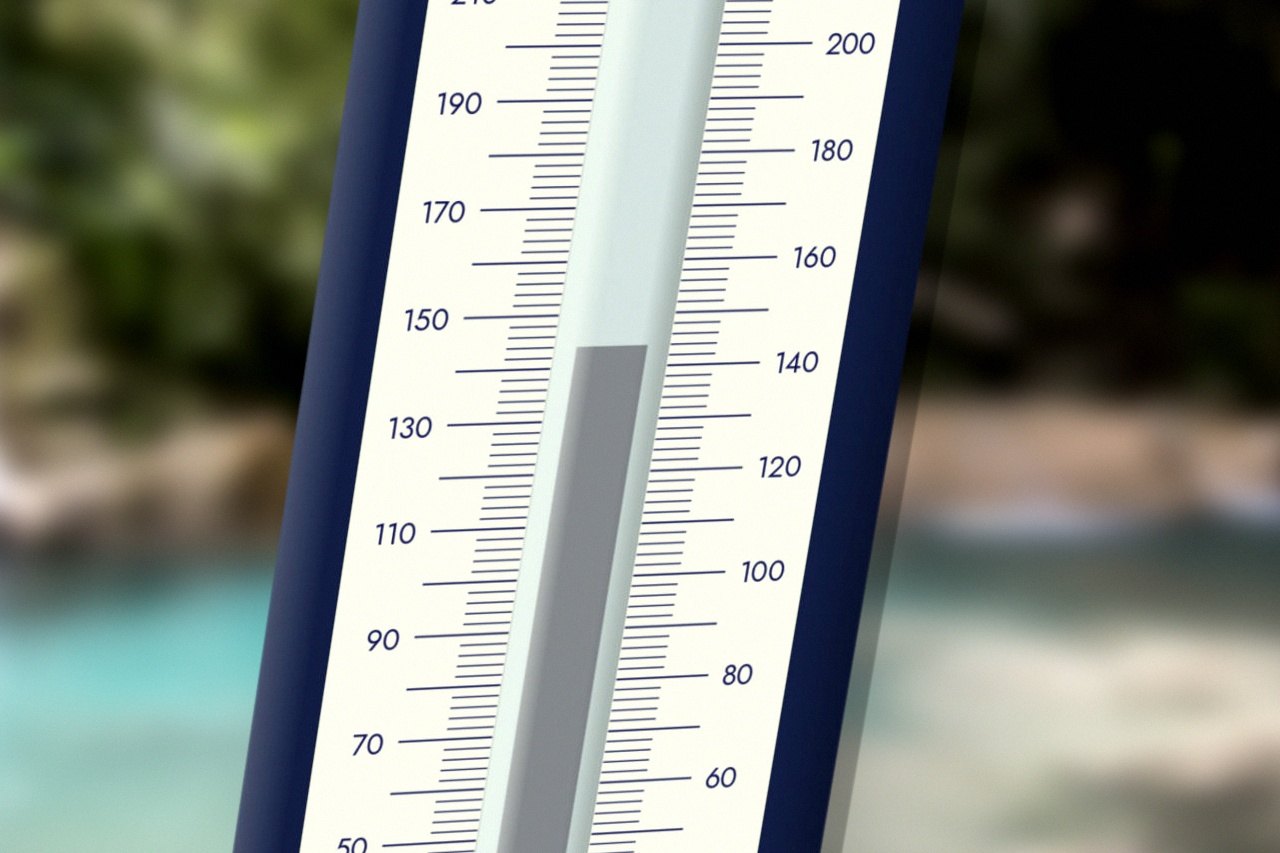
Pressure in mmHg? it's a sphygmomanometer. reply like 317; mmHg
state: 144; mmHg
